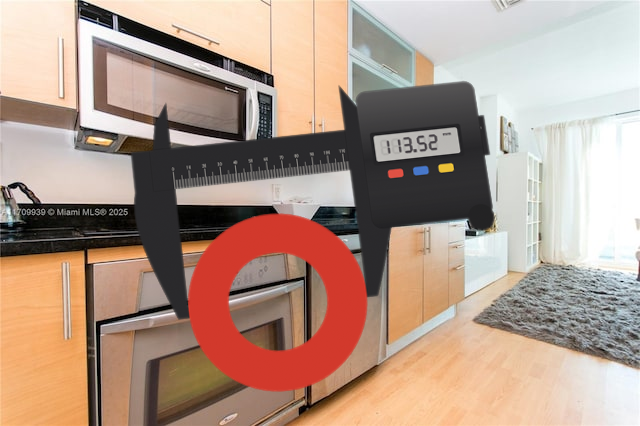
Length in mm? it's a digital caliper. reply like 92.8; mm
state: 113.52; mm
